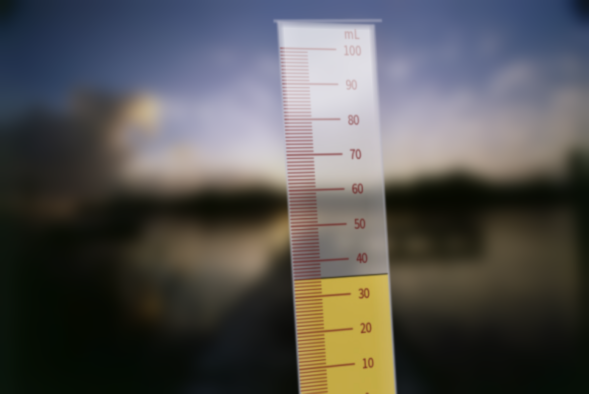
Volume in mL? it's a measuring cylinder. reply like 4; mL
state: 35; mL
